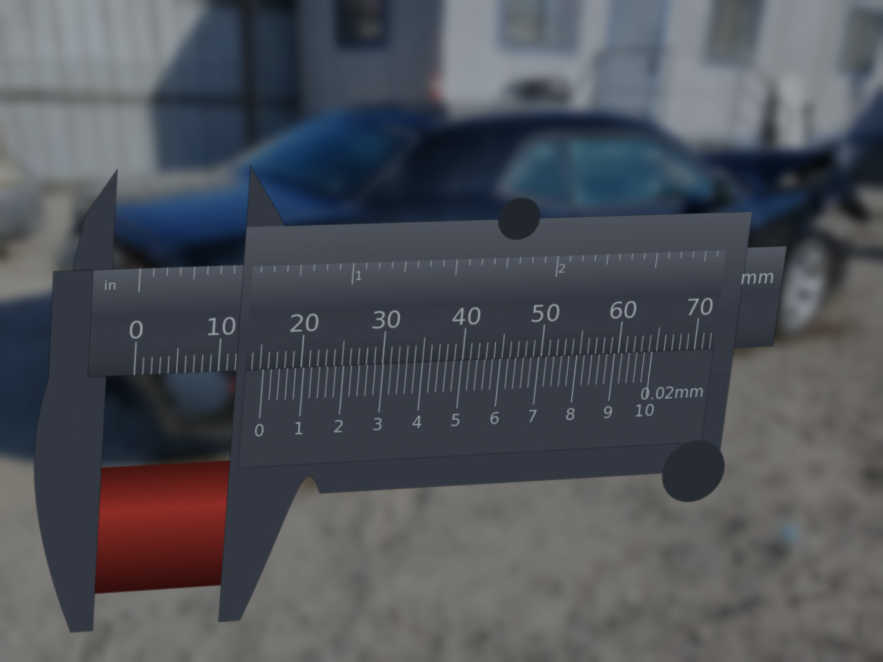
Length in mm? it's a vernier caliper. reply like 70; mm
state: 15.4; mm
